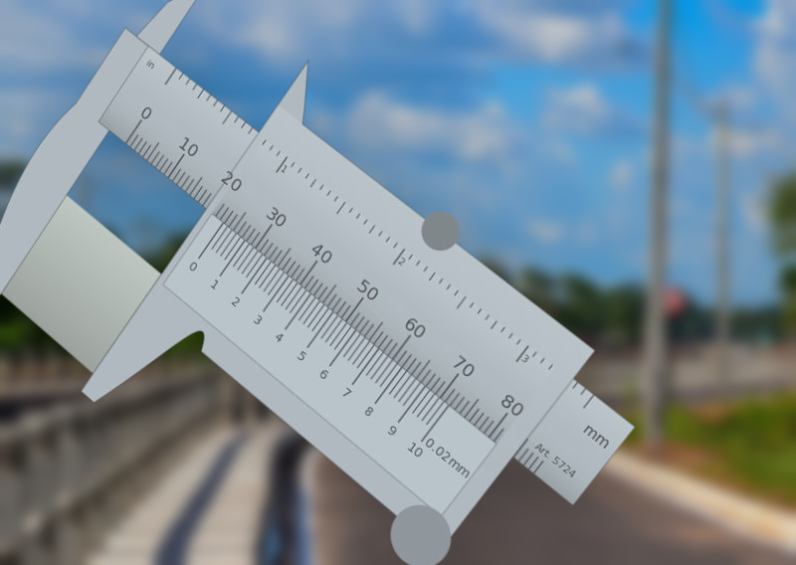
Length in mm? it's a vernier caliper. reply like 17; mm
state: 22.8; mm
